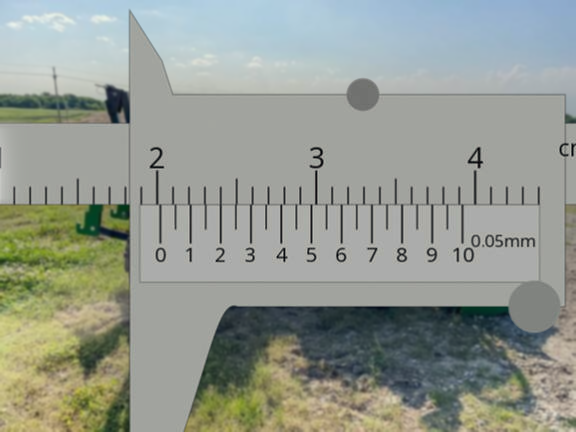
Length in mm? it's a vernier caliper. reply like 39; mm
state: 20.2; mm
